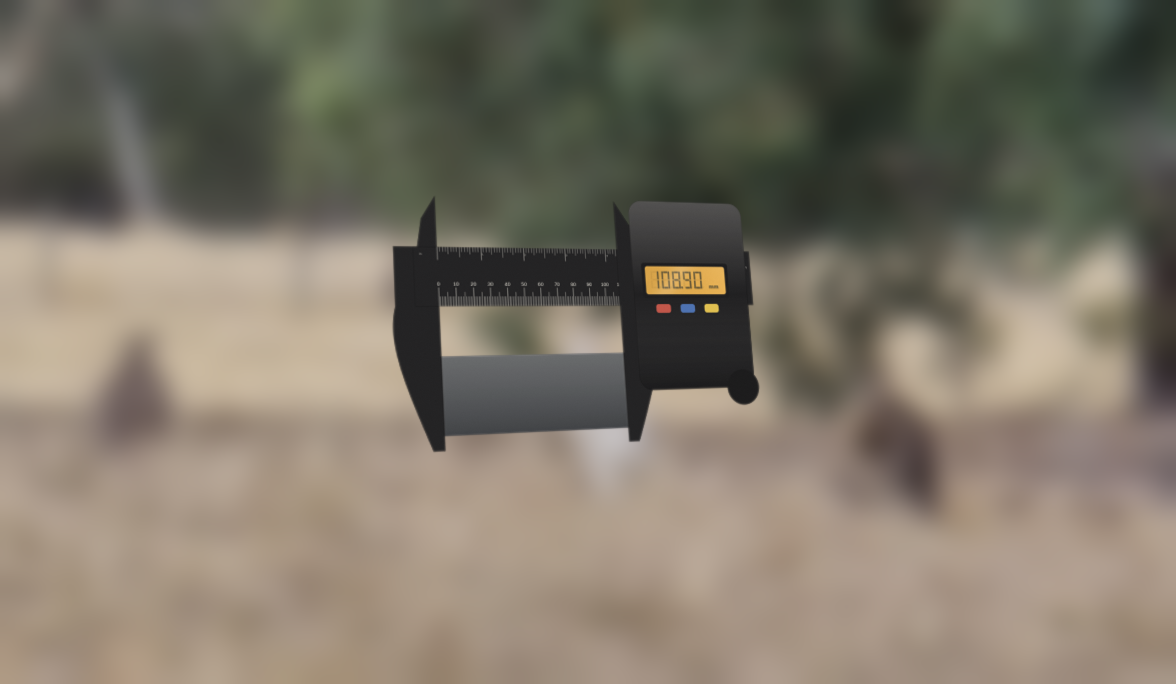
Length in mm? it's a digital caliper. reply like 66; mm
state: 108.90; mm
